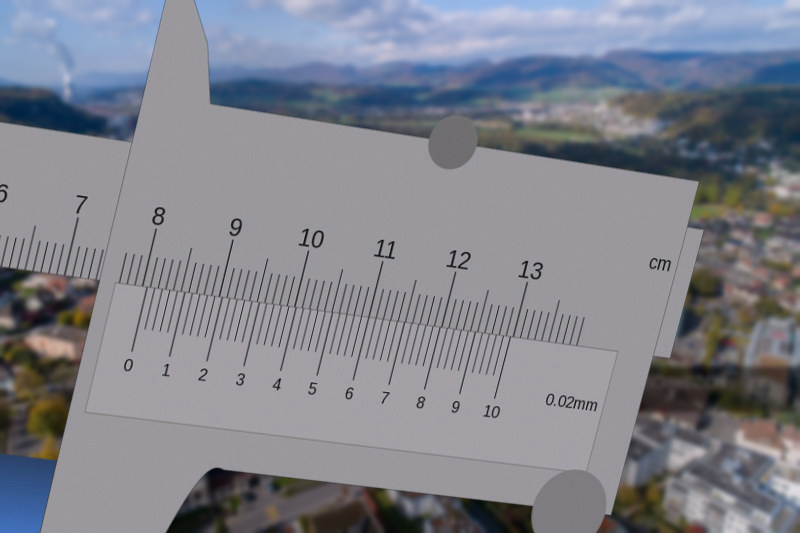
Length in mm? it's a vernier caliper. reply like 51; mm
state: 80.6; mm
